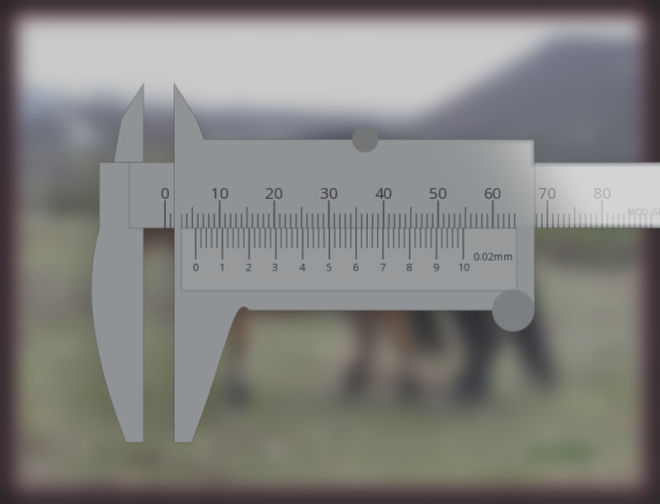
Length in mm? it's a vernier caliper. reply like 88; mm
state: 5.6; mm
